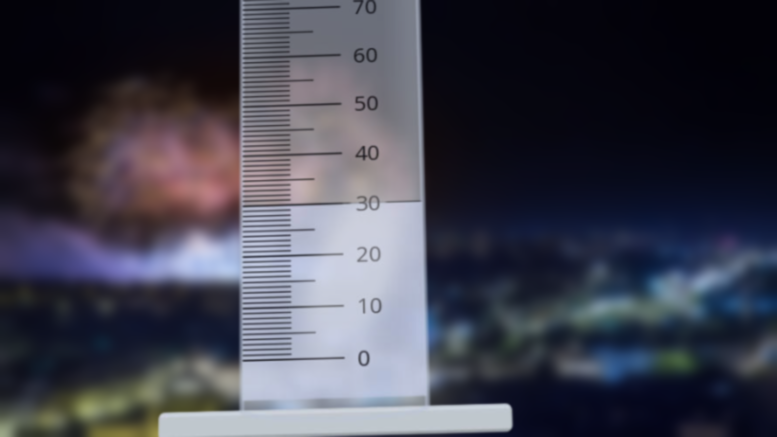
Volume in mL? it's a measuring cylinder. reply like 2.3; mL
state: 30; mL
